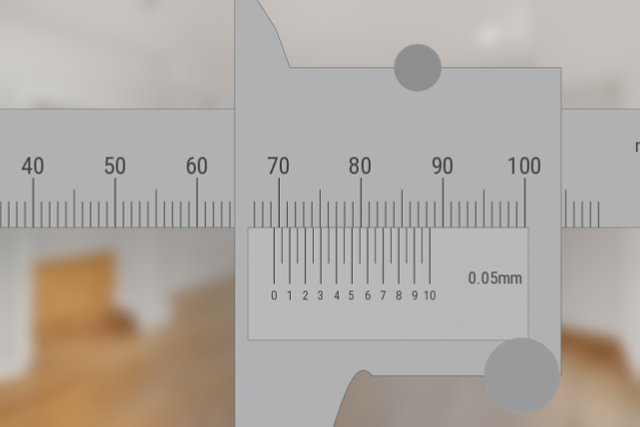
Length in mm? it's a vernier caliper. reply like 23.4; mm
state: 69.4; mm
